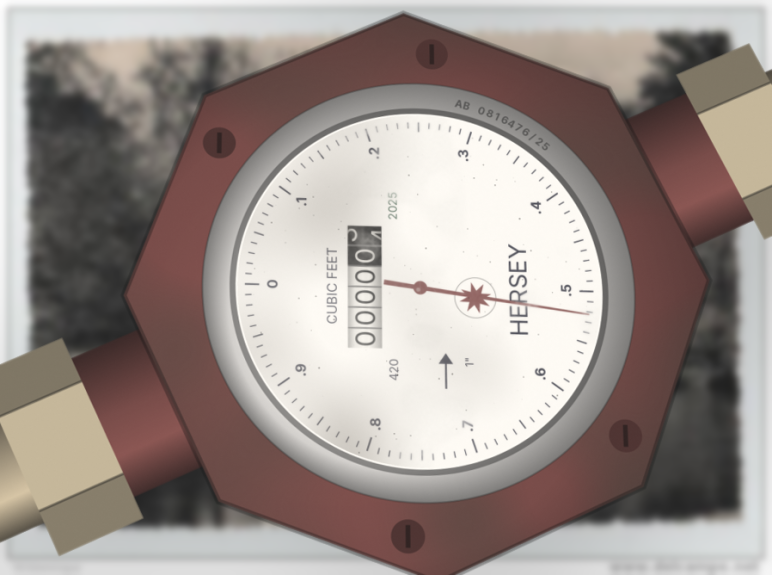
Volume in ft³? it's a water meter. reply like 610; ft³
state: 3.52; ft³
